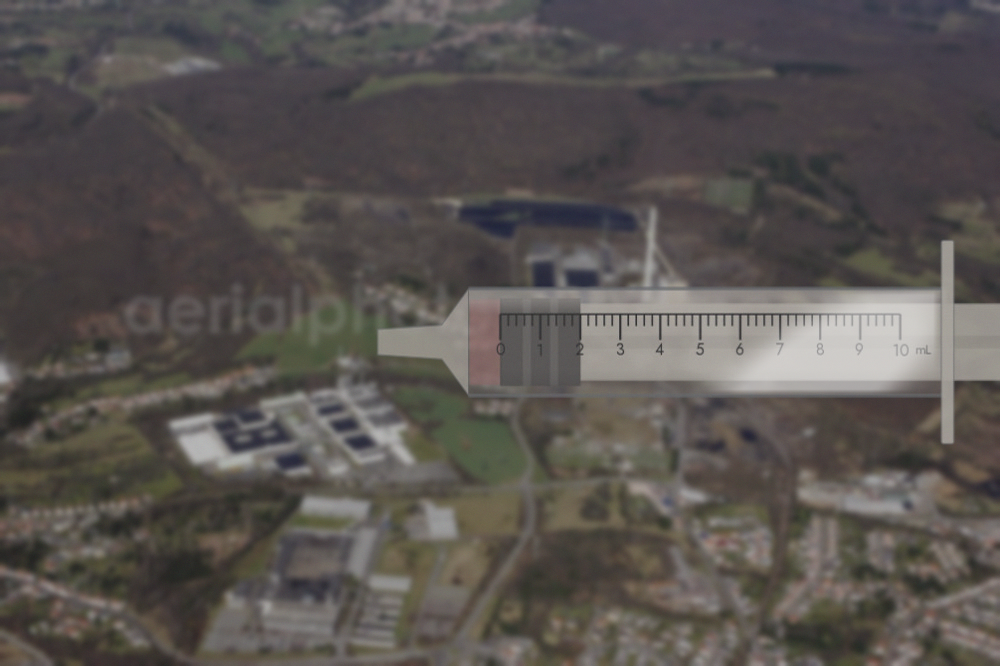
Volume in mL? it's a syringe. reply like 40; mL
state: 0; mL
